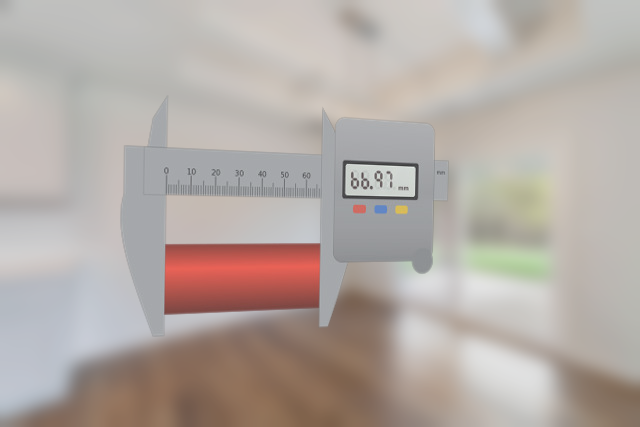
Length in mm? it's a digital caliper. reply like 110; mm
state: 66.97; mm
